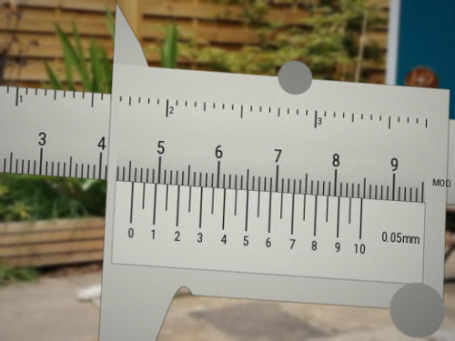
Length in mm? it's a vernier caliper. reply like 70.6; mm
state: 45.6; mm
